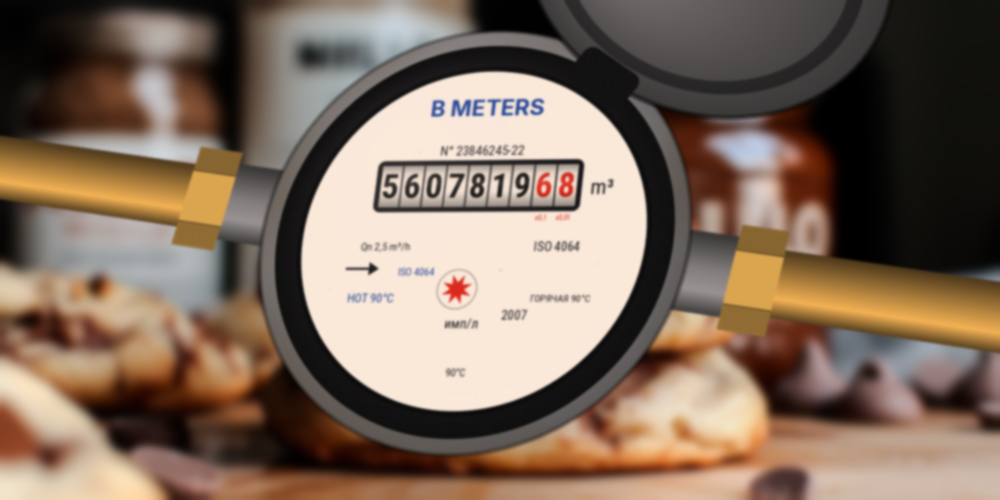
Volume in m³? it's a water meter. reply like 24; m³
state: 5607819.68; m³
